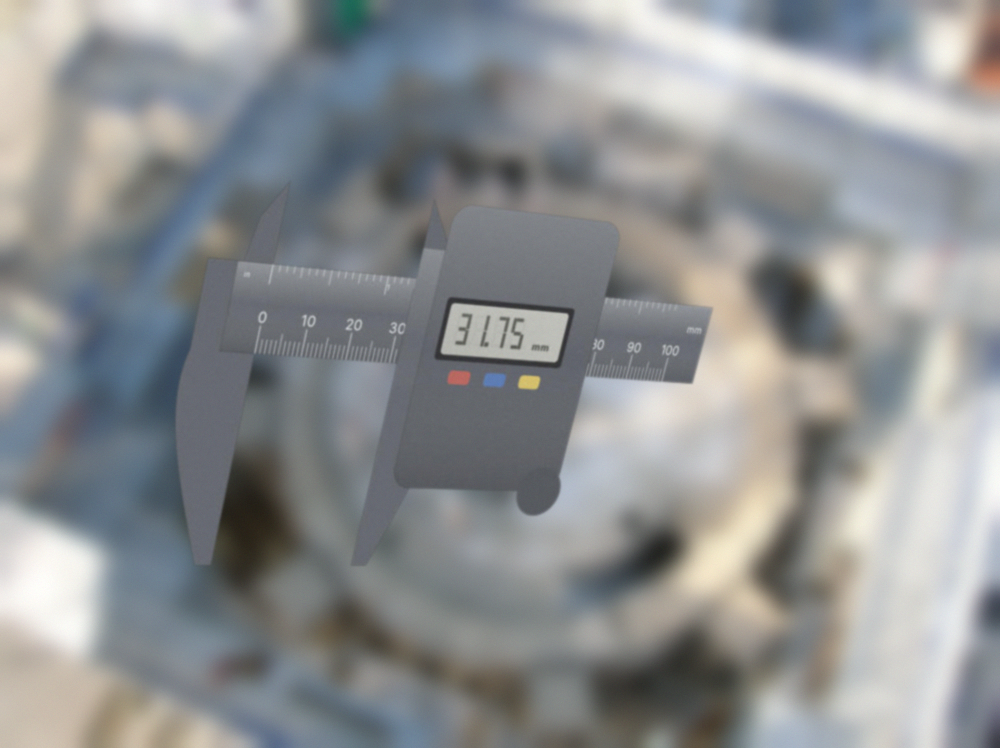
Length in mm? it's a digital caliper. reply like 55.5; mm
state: 31.75; mm
